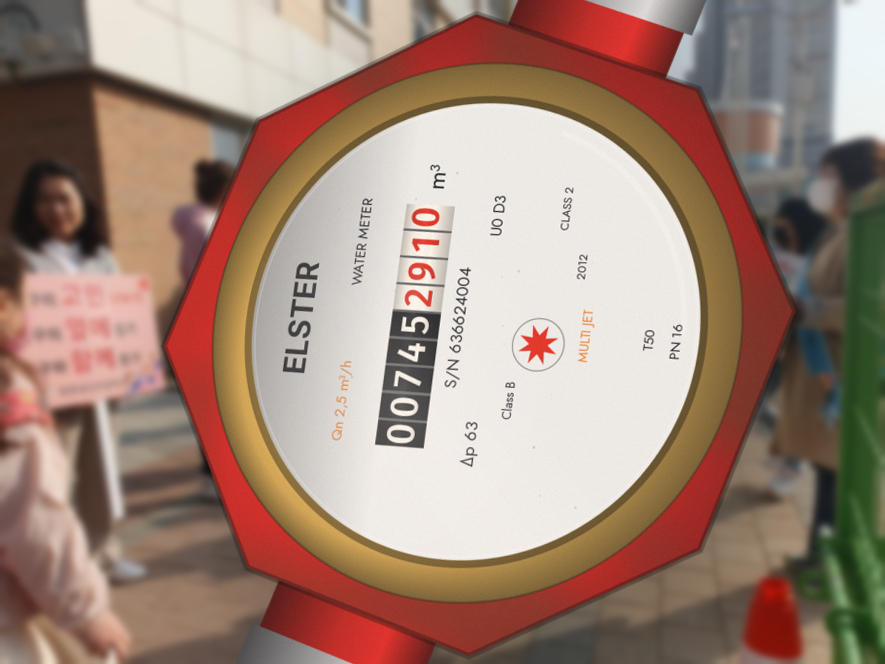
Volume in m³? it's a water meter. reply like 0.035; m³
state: 745.2910; m³
